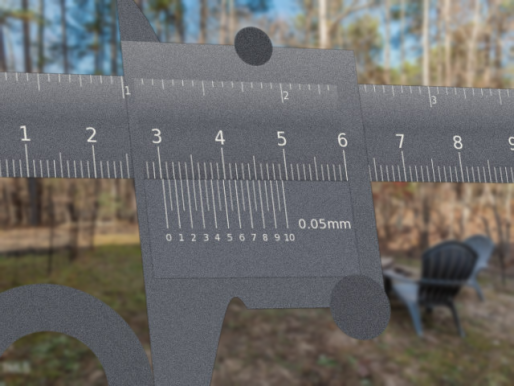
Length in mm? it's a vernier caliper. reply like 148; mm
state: 30.2; mm
